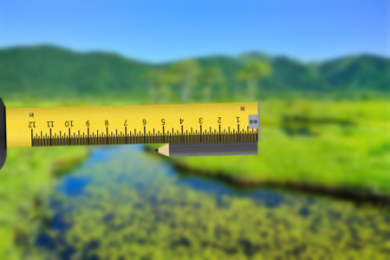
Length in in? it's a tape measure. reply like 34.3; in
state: 5.5; in
